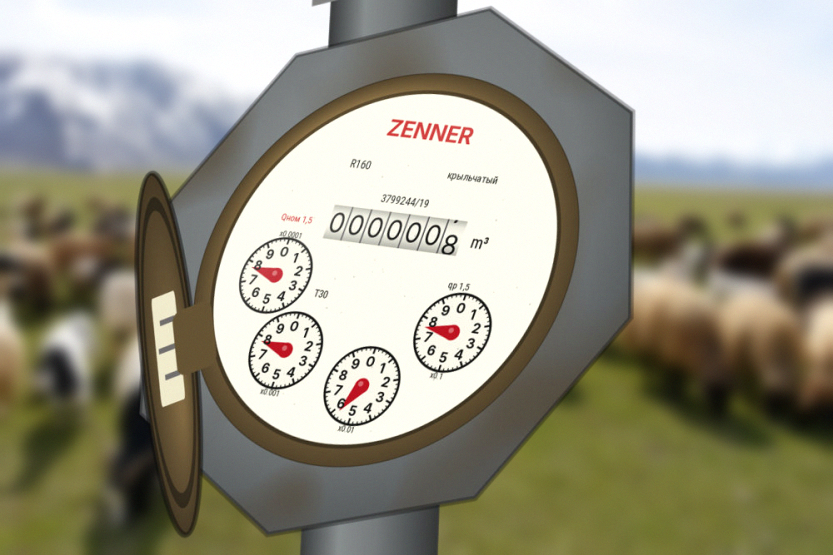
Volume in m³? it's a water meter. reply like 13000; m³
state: 7.7577; m³
